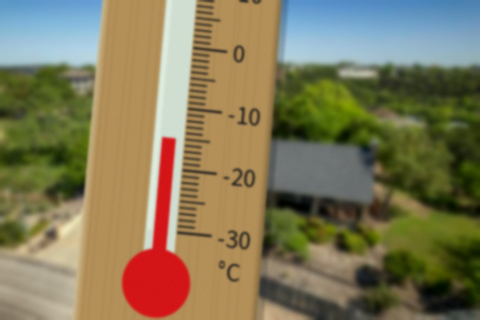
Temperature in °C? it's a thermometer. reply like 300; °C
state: -15; °C
